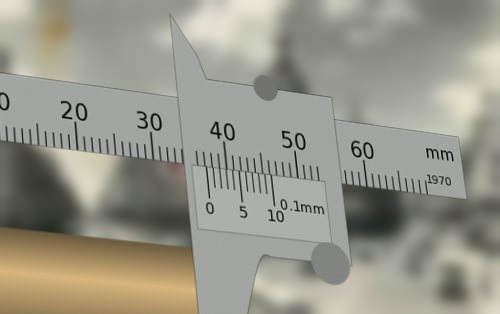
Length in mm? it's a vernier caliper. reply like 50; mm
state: 37.2; mm
